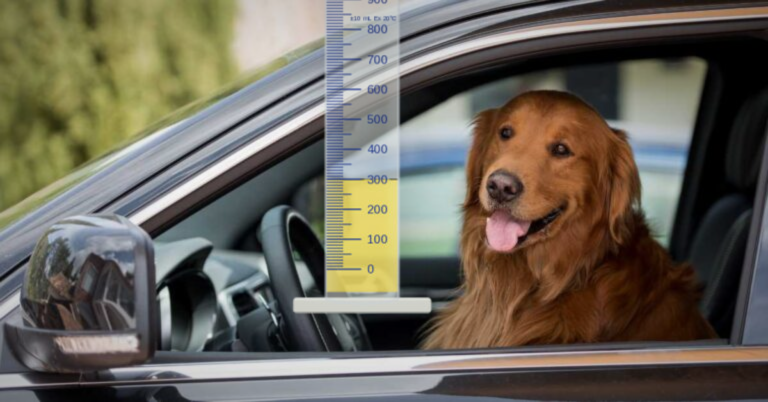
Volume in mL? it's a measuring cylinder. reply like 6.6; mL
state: 300; mL
